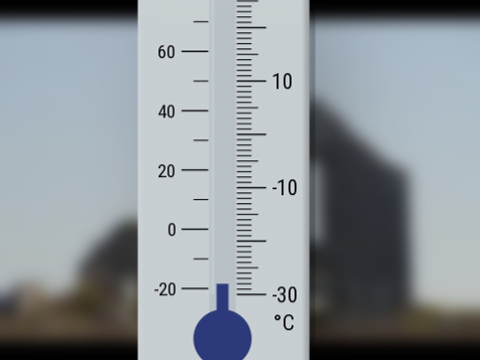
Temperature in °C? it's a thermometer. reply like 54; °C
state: -28; °C
